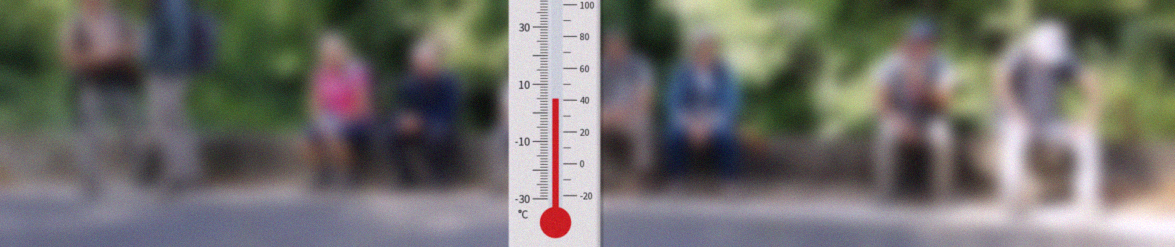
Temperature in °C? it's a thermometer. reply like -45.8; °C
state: 5; °C
